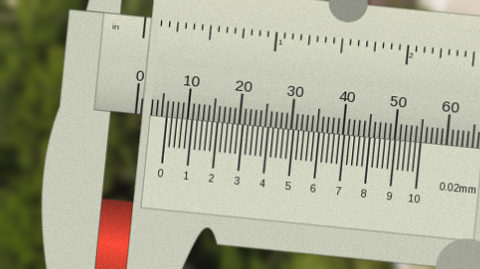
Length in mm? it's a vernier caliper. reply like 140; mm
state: 6.0; mm
